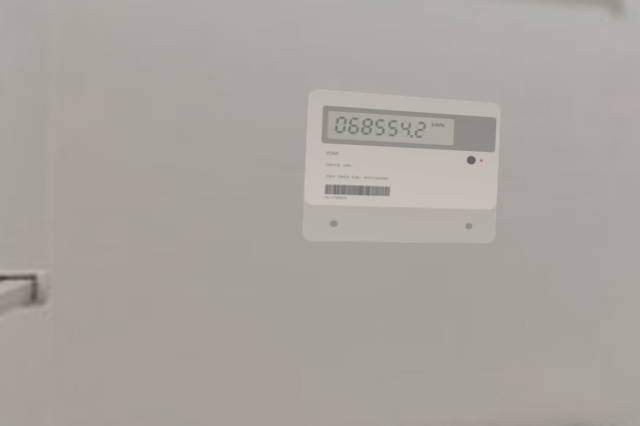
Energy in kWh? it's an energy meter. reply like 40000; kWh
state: 68554.2; kWh
